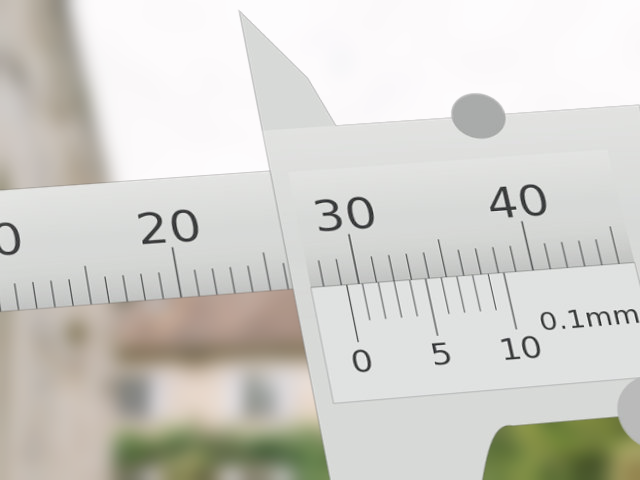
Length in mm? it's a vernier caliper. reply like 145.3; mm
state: 29.3; mm
